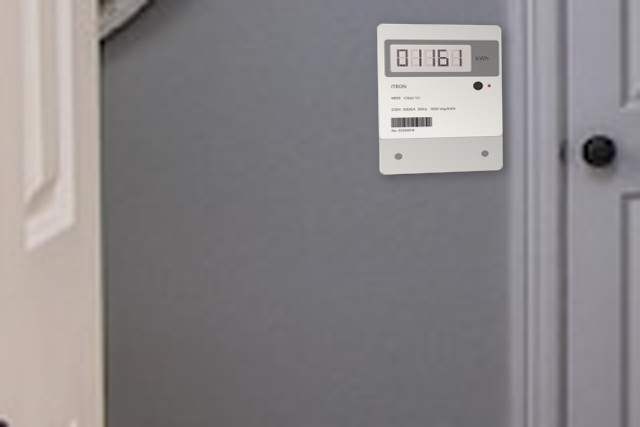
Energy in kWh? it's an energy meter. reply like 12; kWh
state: 1161; kWh
